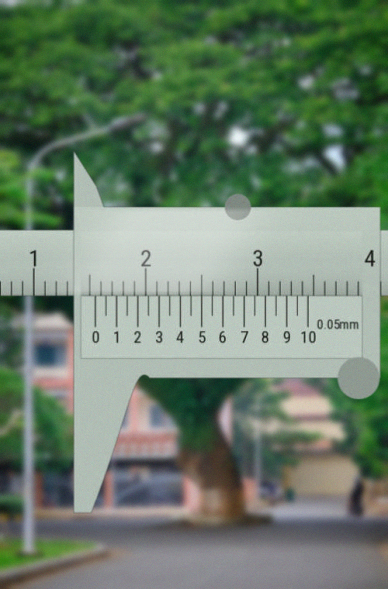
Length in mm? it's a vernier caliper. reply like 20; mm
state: 15.5; mm
